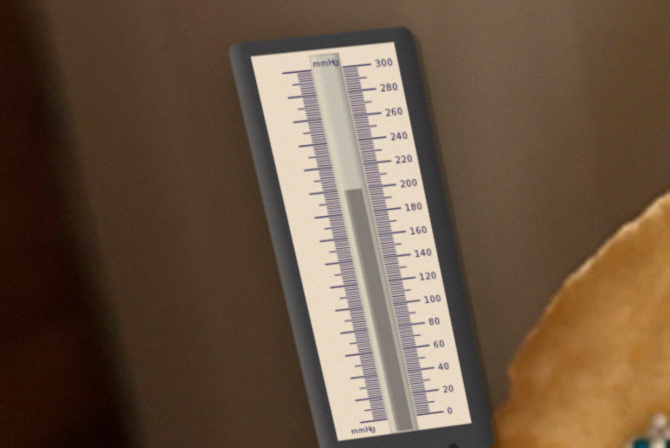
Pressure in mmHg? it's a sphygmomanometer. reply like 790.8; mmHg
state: 200; mmHg
